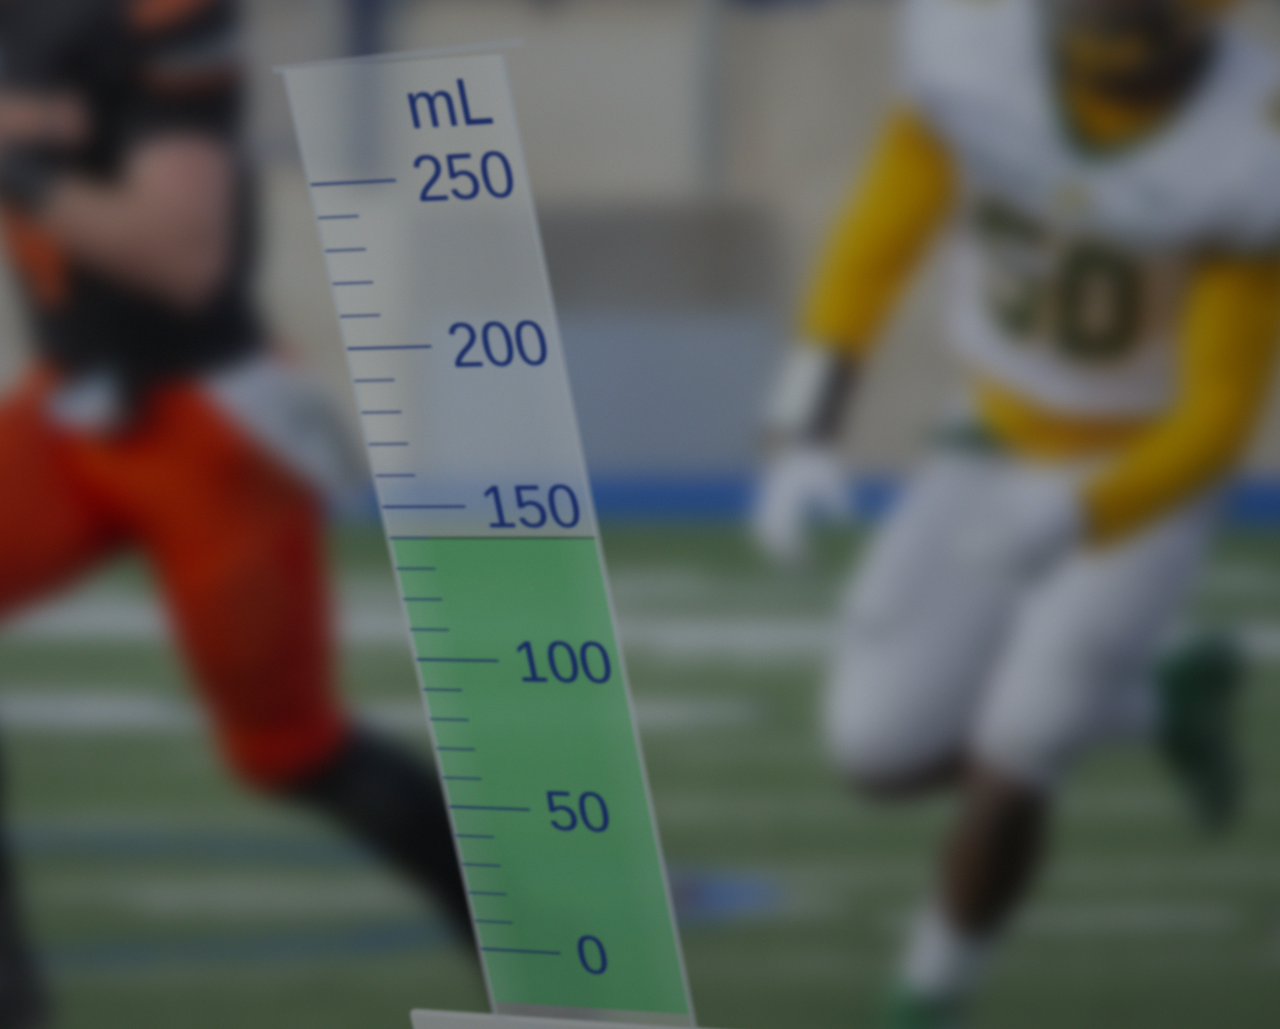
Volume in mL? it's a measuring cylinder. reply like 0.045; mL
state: 140; mL
